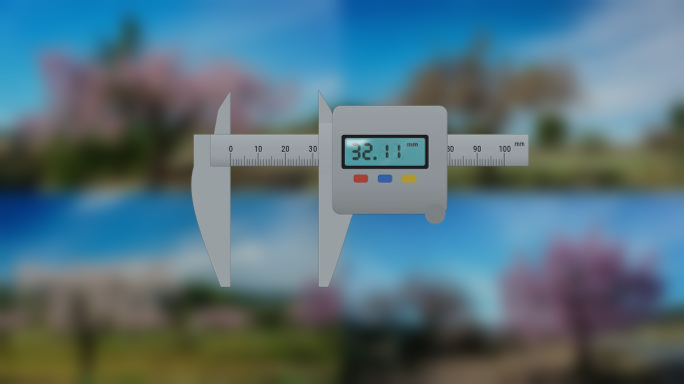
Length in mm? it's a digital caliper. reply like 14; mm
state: 32.11; mm
